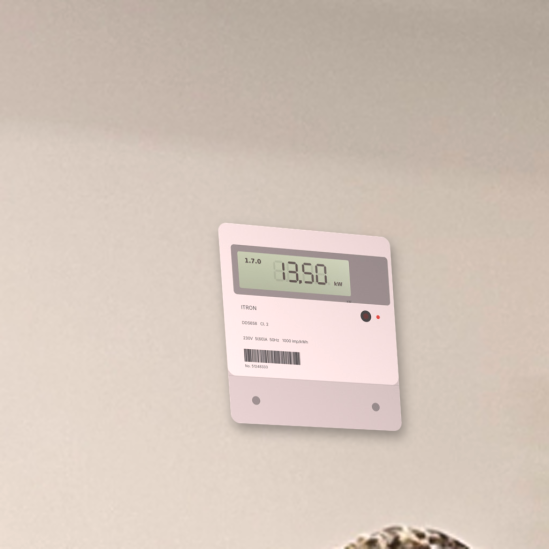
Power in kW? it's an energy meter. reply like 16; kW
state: 13.50; kW
